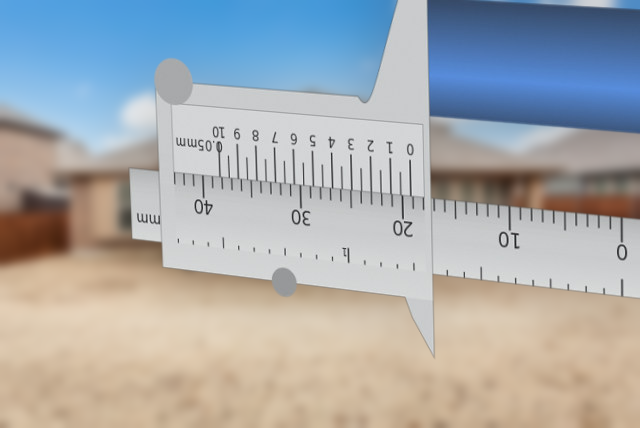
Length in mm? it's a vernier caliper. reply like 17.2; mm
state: 19.2; mm
